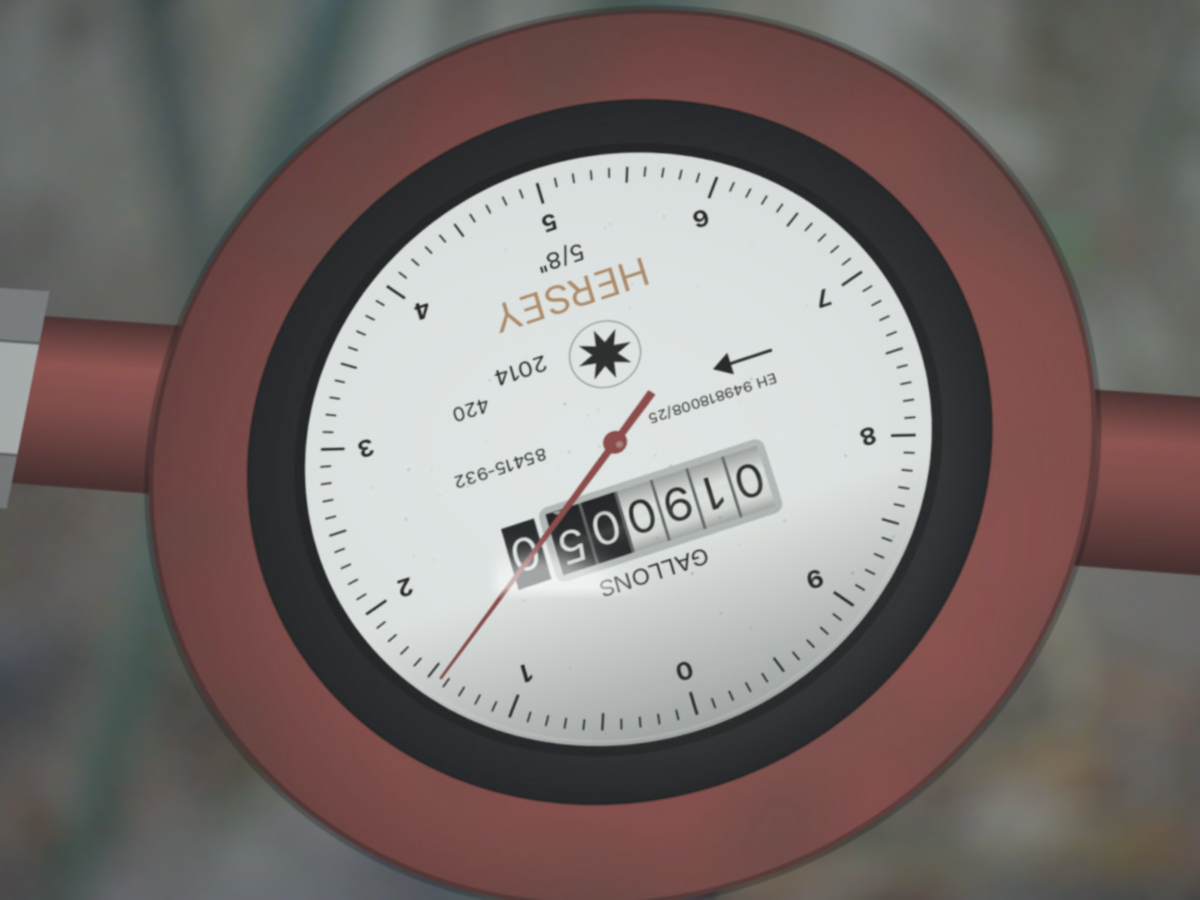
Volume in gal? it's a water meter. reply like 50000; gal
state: 190051.4; gal
